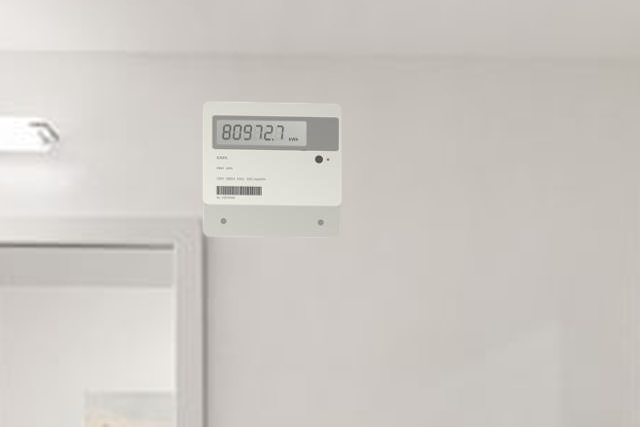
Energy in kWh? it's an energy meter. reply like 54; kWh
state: 80972.7; kWh
